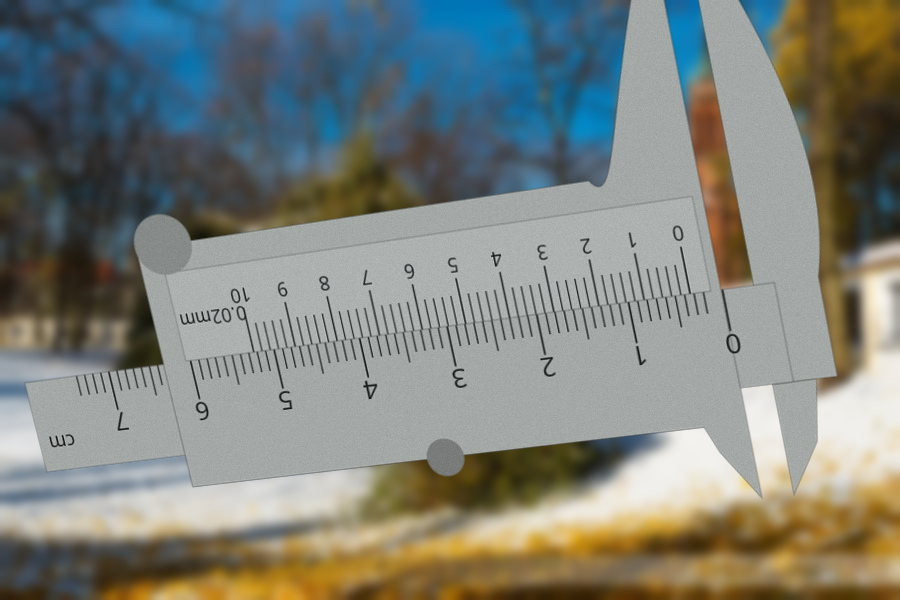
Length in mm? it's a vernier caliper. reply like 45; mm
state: 3.4; mm
